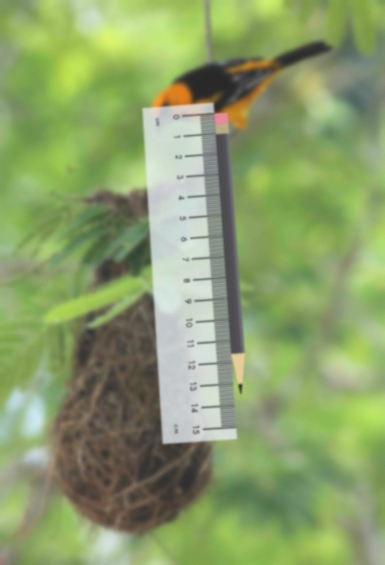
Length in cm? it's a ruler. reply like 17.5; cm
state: 13.5; cm
